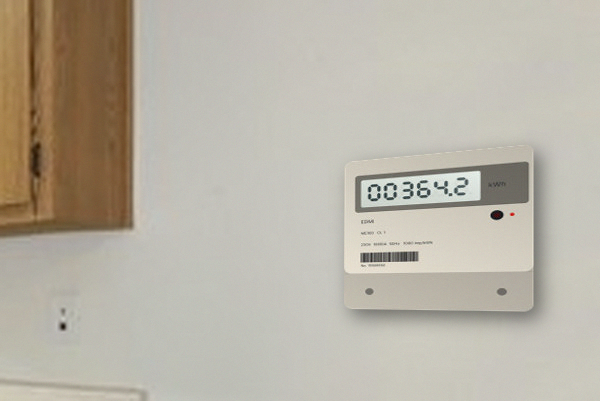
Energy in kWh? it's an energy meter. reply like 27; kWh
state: 364.2; kWh
